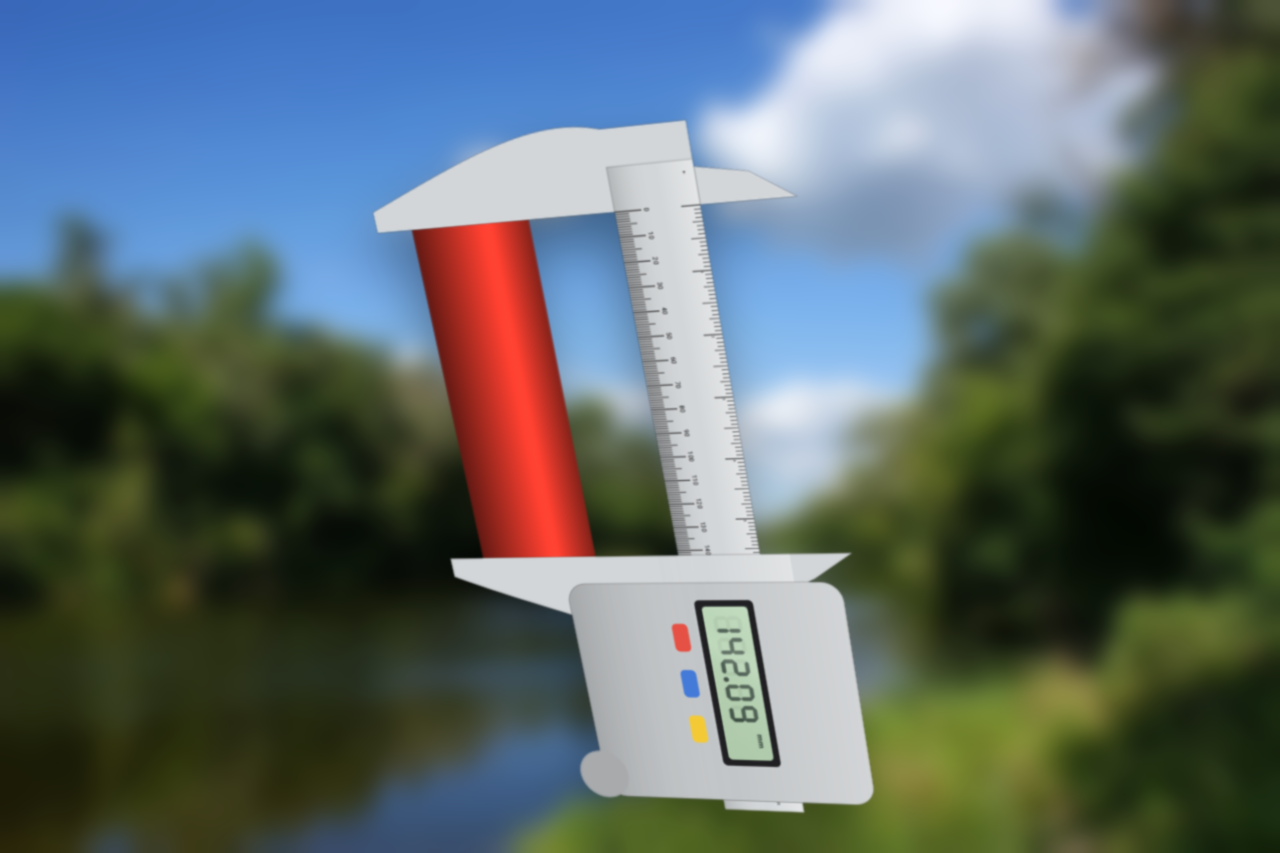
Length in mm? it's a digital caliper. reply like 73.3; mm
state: 142.09; mm
